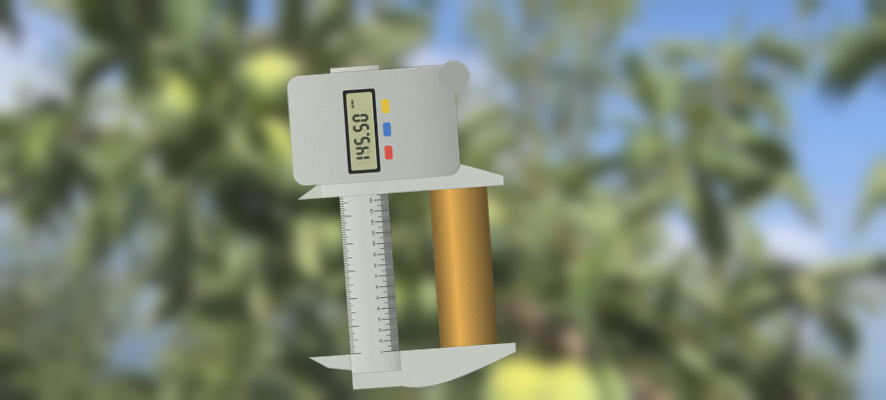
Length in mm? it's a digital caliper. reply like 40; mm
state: 145.50; mm
